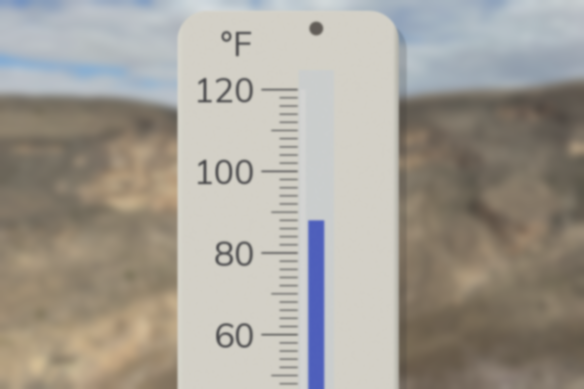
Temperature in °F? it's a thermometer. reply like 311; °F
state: 88; °F
